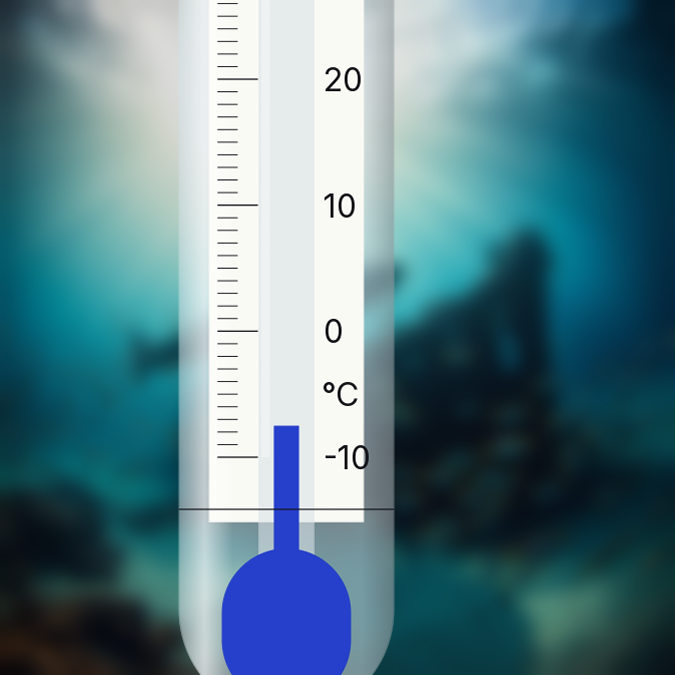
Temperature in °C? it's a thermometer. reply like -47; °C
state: -7.5; °C
